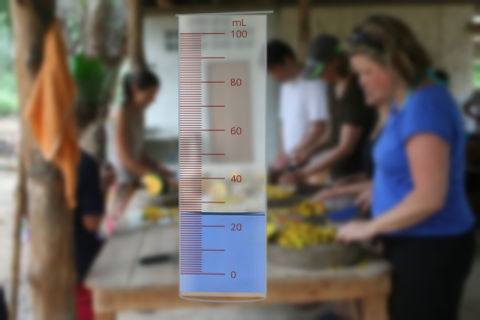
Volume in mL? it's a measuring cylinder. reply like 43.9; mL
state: 25; mL
